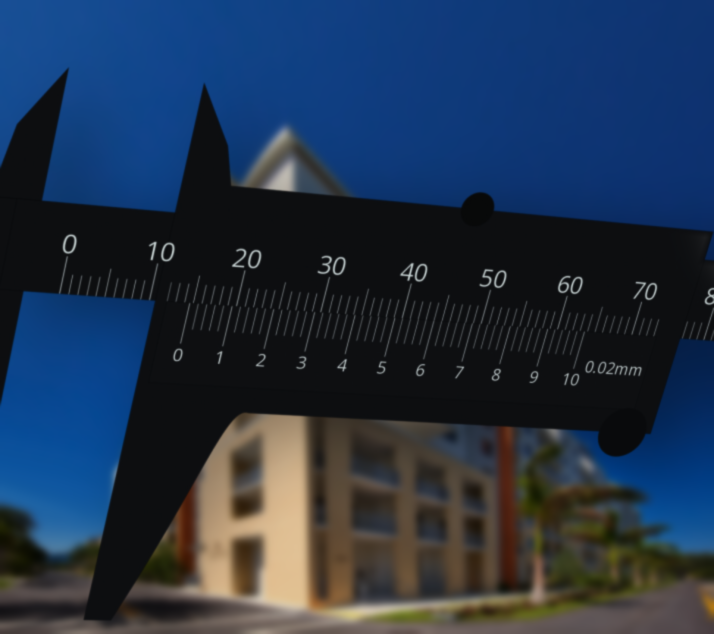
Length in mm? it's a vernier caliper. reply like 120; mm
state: 14.6; mm
